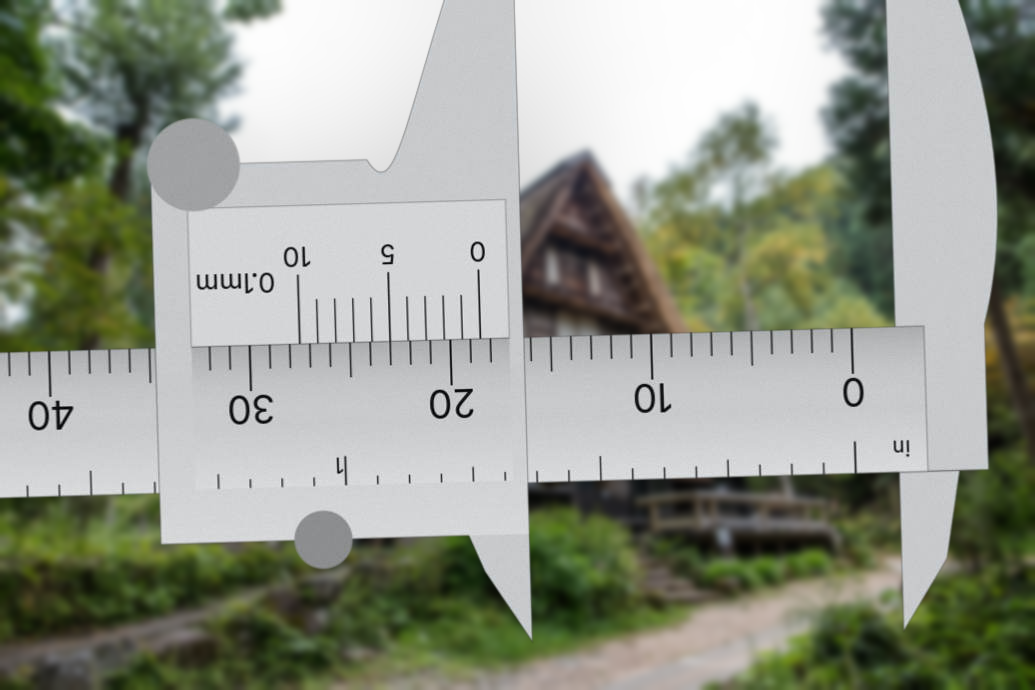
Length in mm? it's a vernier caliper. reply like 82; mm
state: 18.5; mm
